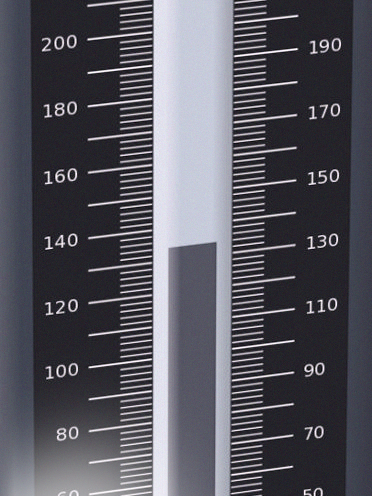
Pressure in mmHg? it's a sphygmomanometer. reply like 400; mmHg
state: 134; mmHg
